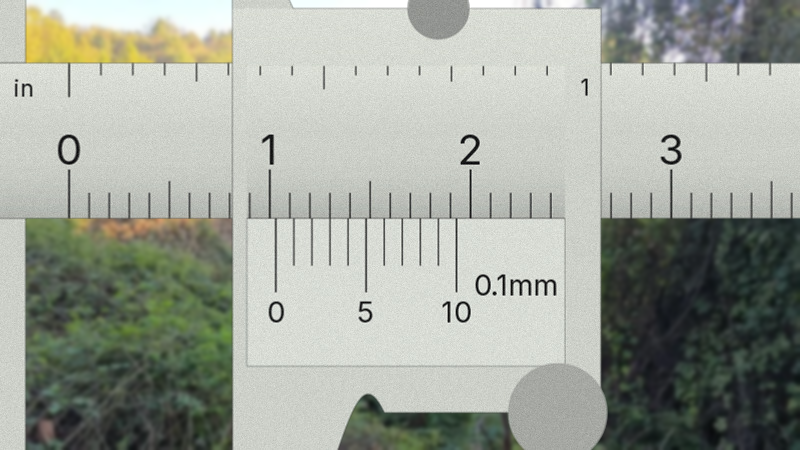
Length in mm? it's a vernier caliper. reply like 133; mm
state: 10.3; mm
